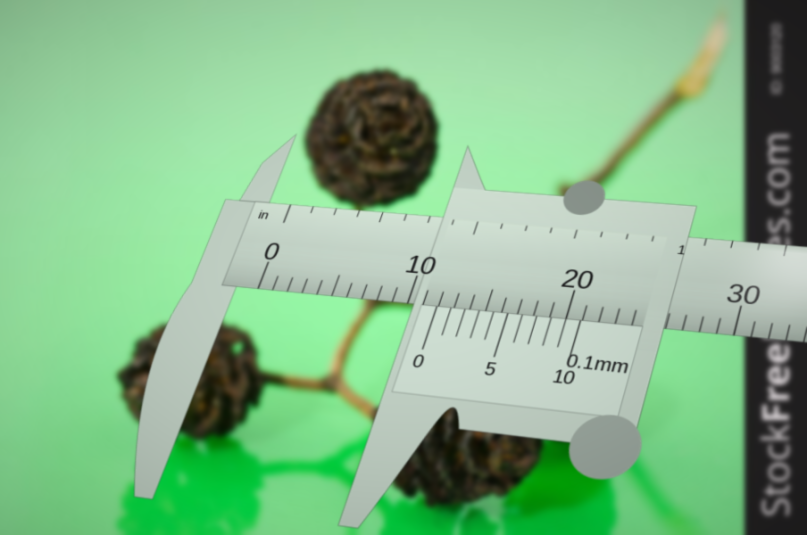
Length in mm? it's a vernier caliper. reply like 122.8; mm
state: 11.9; mm
